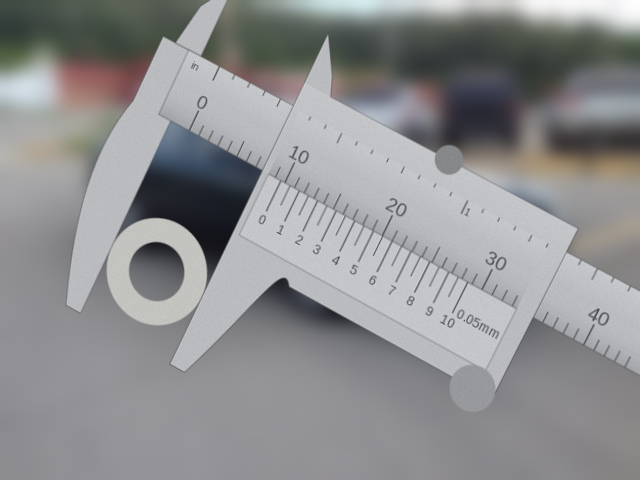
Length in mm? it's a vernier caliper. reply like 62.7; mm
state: 9.6; mm
